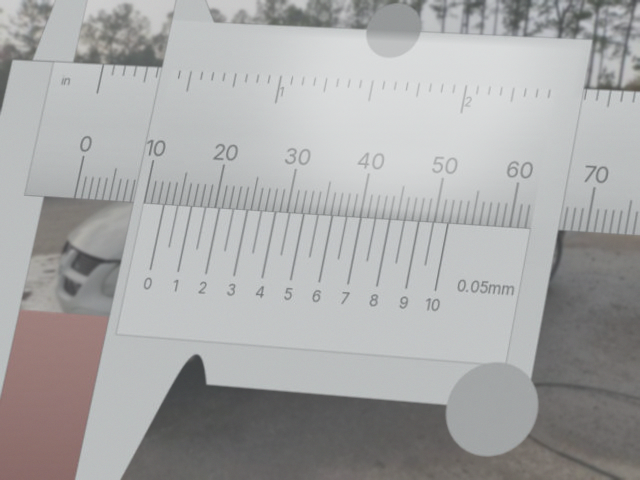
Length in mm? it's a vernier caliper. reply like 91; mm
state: 12.8; mm
